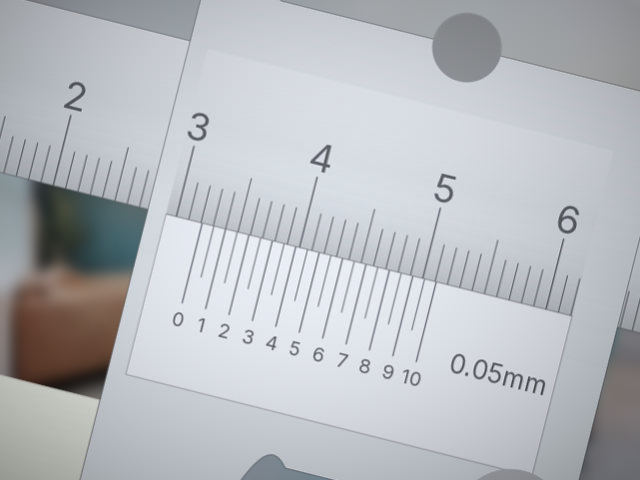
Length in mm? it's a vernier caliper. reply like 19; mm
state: 32.1; mm
